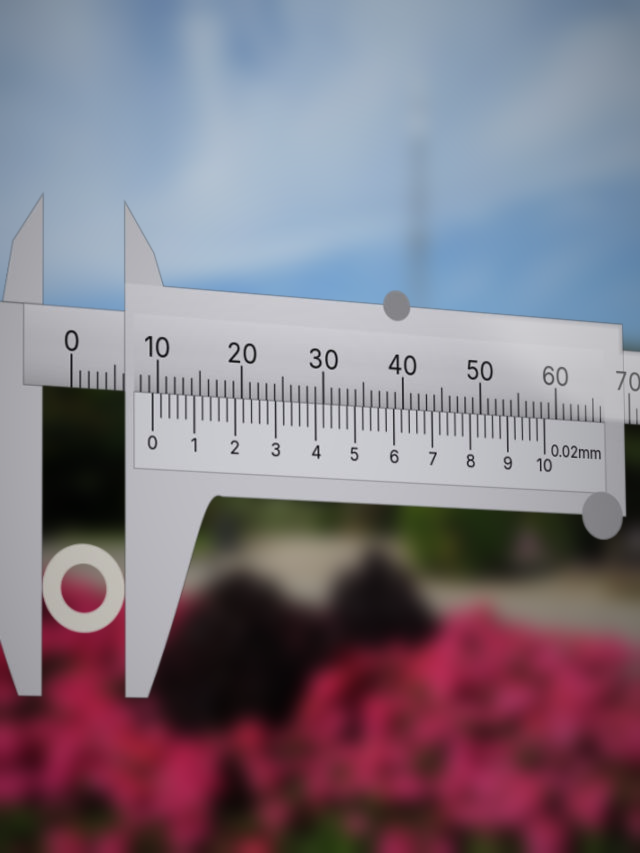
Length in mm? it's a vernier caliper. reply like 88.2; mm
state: 9.4; mm
